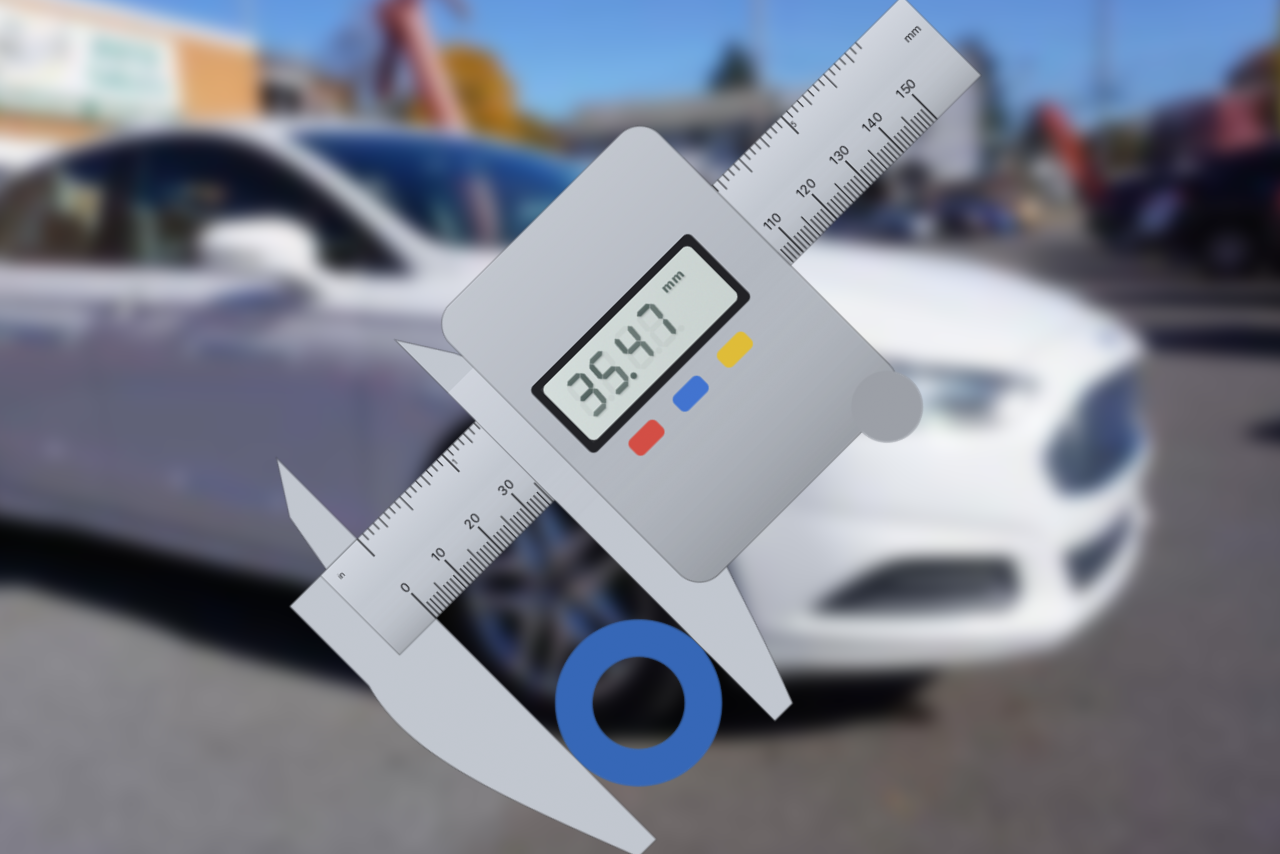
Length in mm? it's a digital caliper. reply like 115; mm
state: 35.47; mm
